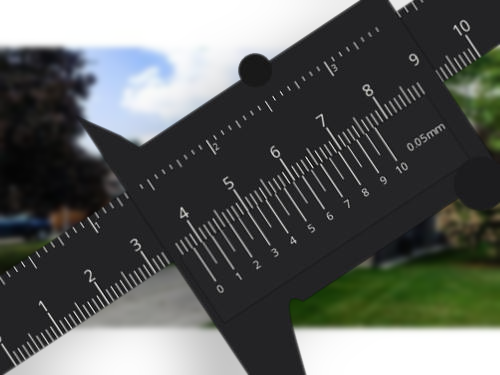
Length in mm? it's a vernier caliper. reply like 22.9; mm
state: 38.2; mm
